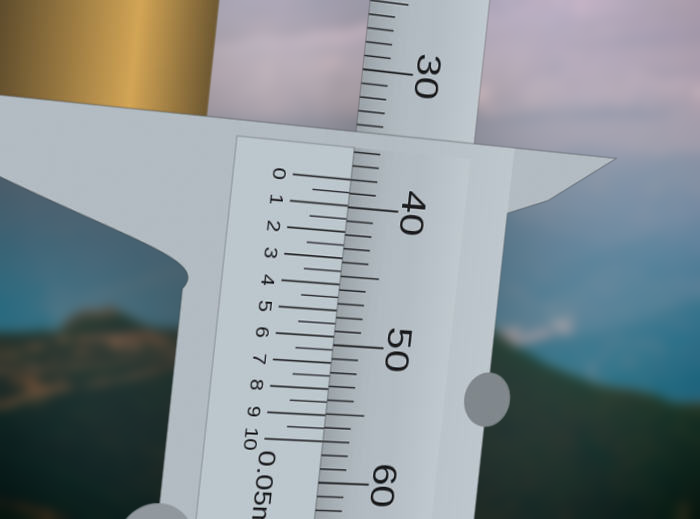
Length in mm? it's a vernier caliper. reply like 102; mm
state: 38.0; mm
